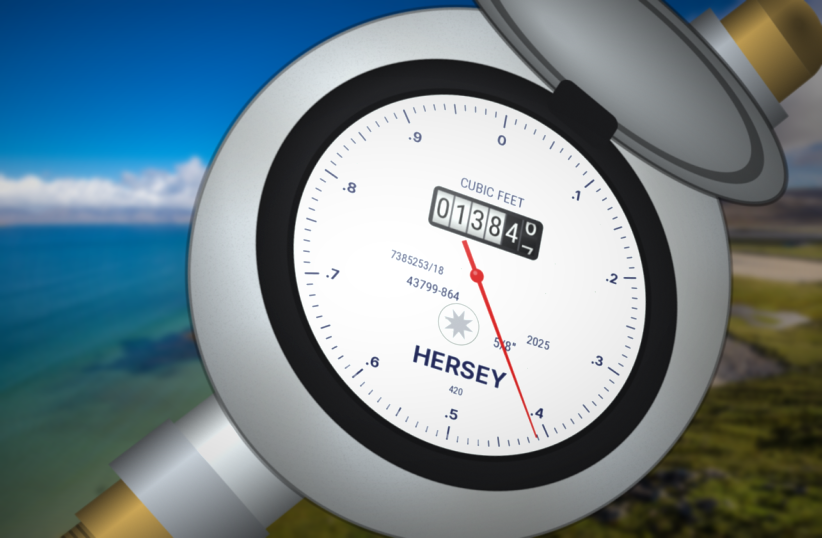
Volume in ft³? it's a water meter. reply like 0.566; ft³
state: 13846.41; ft³
